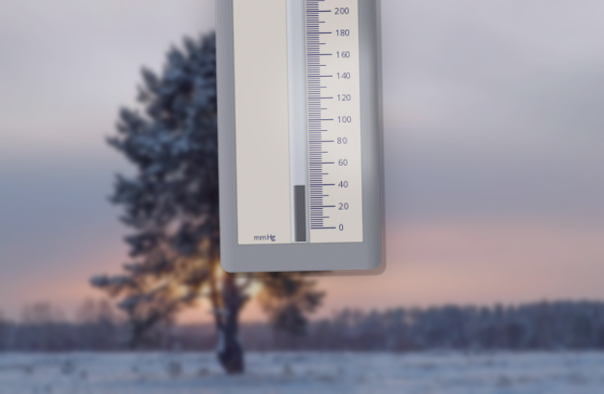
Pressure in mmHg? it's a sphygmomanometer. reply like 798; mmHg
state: 40; mmHg
